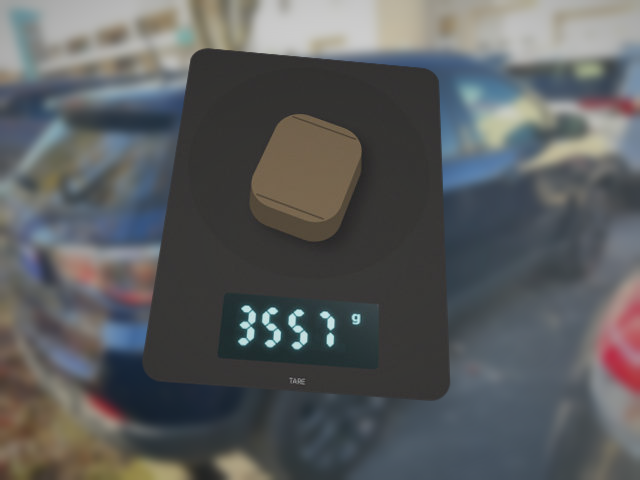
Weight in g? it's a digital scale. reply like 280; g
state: 3557; g
